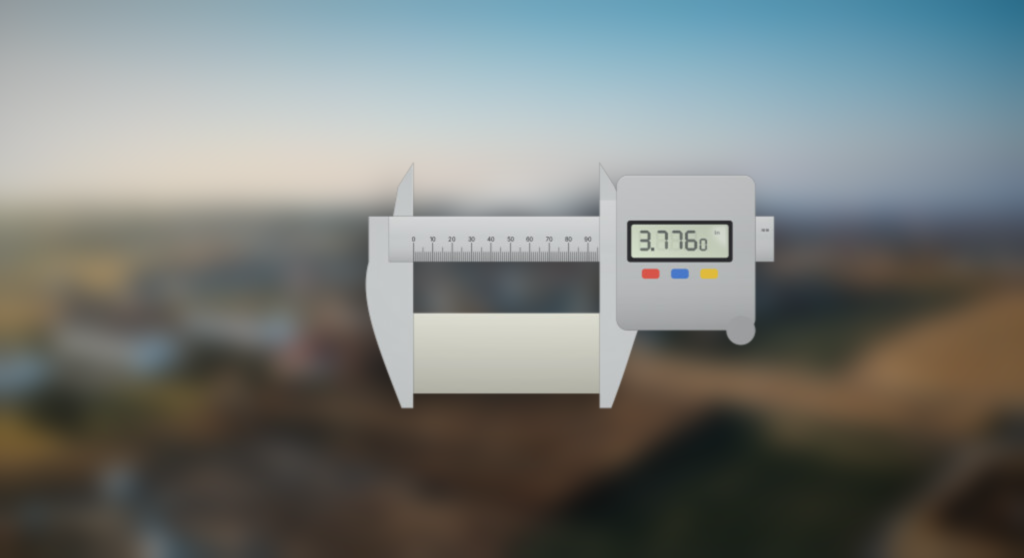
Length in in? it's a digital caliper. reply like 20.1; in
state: 3.7760; in
